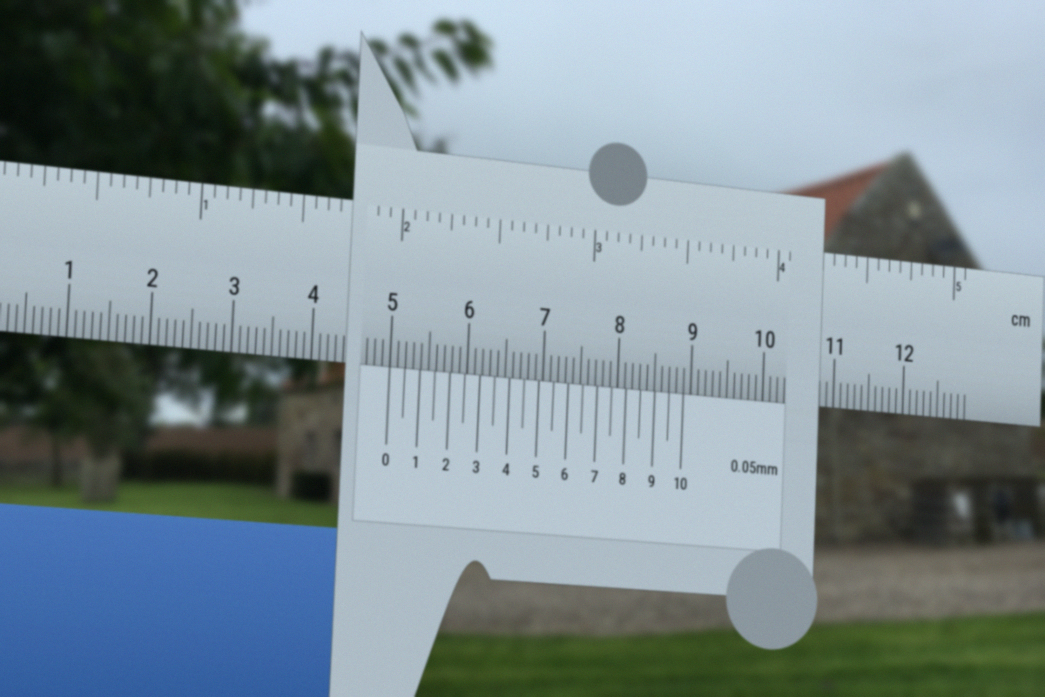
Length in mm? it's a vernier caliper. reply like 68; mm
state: 50.0; mm
